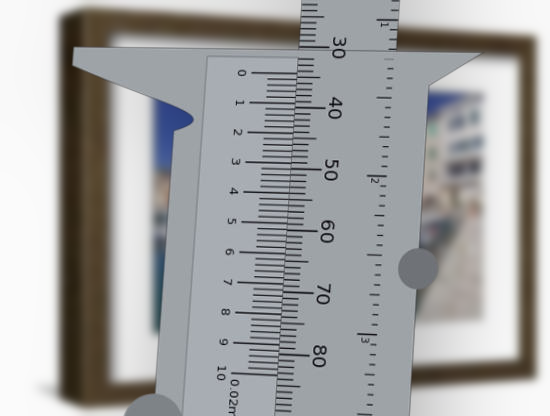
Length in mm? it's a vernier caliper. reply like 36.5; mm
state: 34.4; mm
